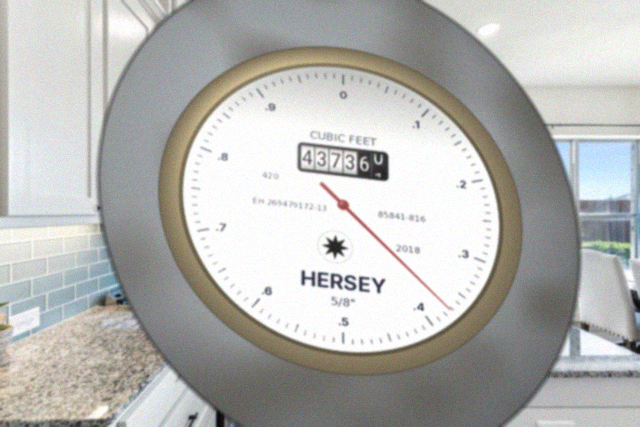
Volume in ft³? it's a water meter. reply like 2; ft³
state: 437360.37; ft³
